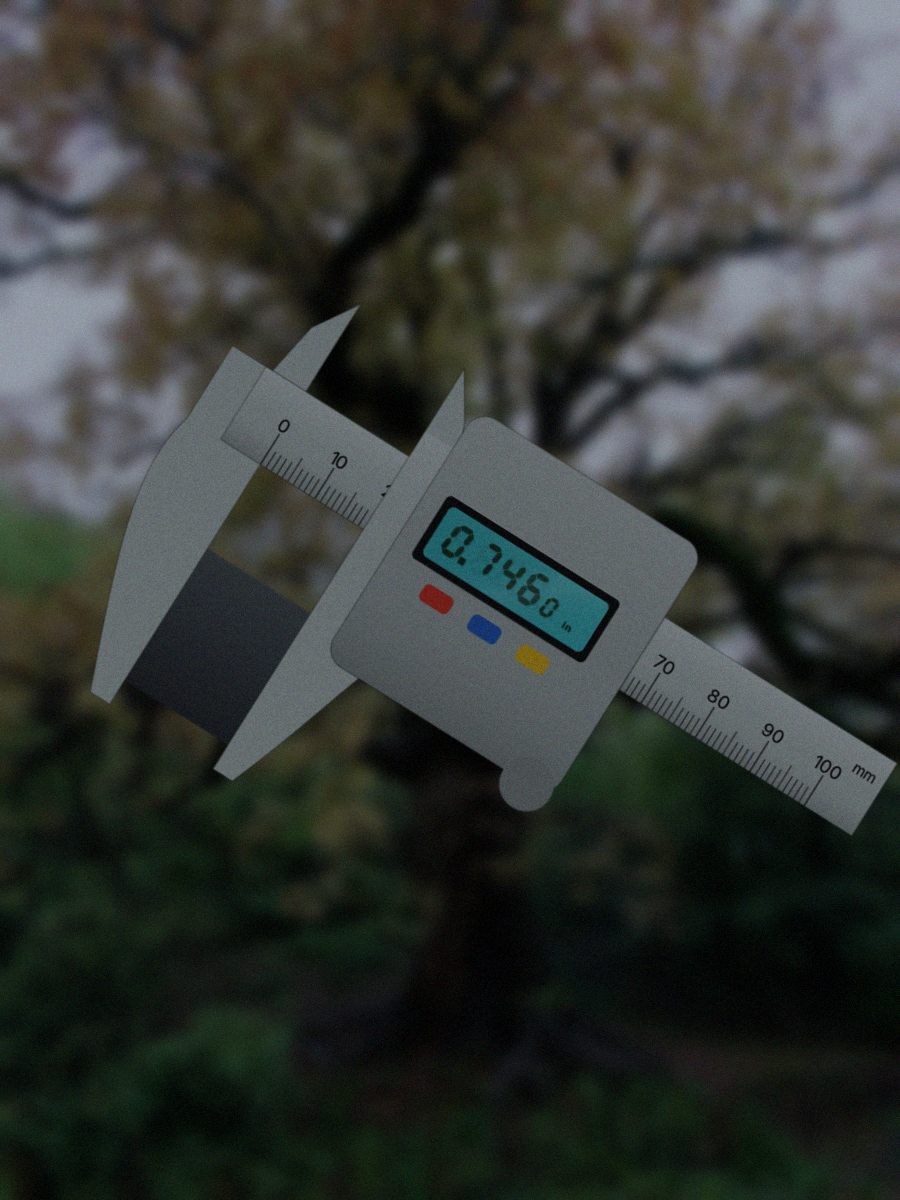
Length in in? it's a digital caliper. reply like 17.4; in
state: 0.7460; in
